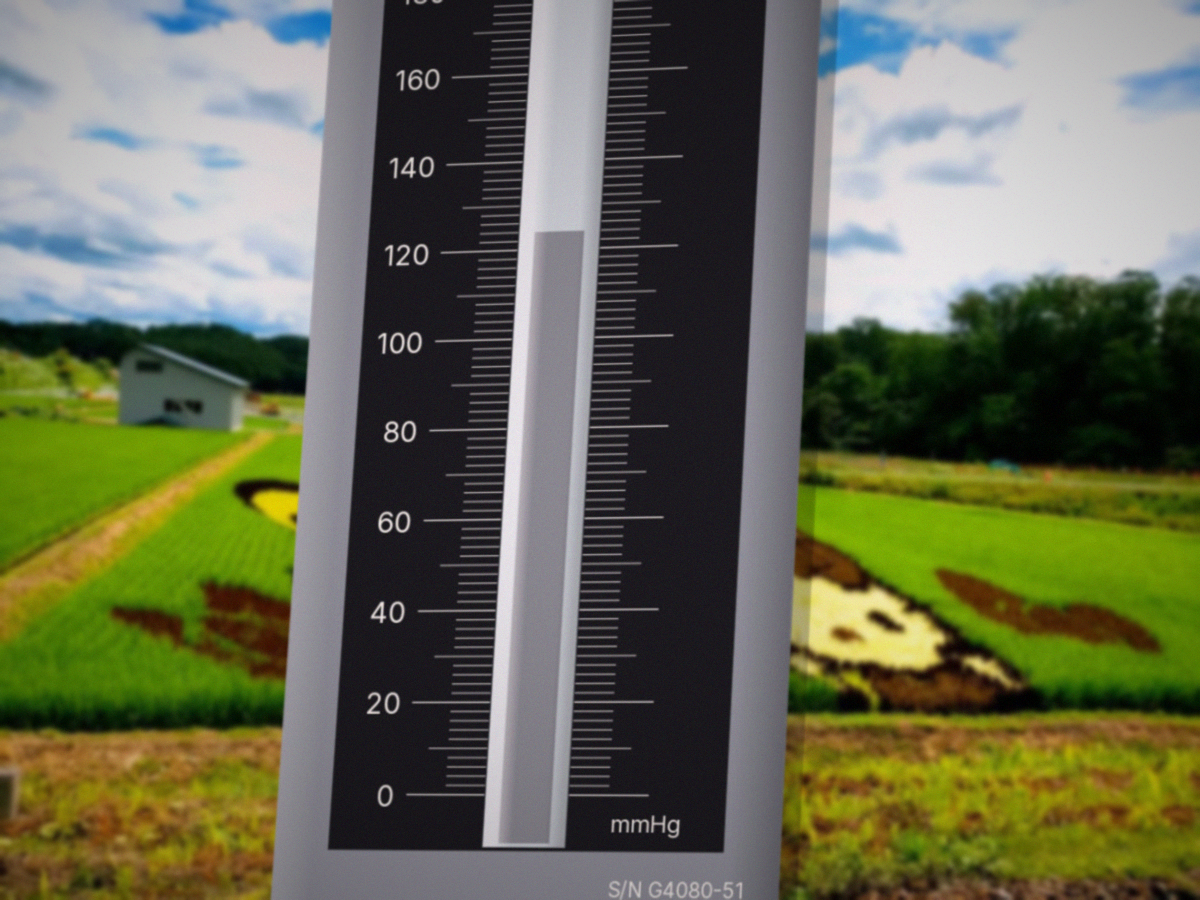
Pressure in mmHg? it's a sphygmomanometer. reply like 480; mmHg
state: 124; mmHg
